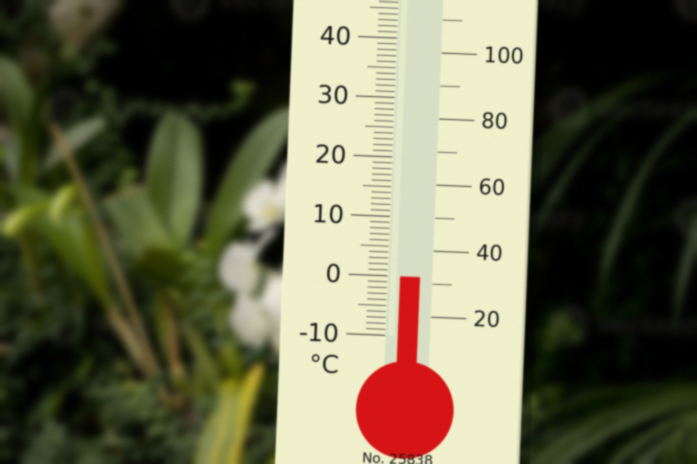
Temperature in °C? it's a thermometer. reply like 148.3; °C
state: 0; °C
